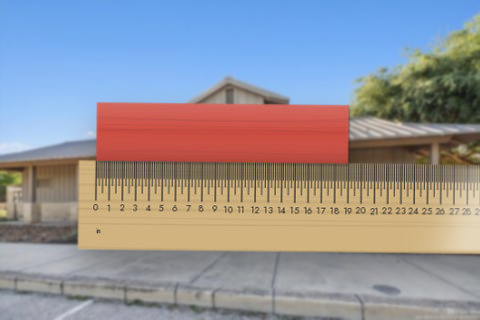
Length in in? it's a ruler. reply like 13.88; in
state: 19; in
